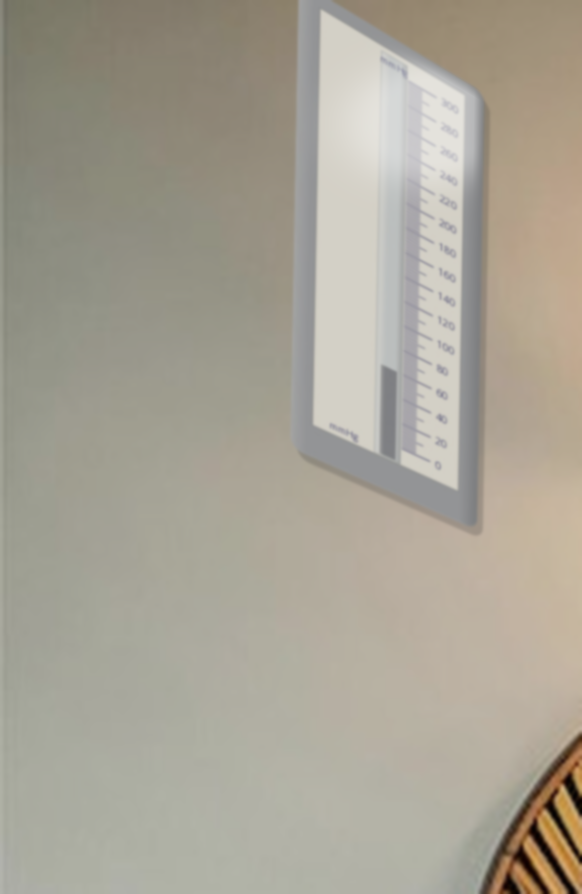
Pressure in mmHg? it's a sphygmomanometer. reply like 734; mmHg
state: 60; mmHg
